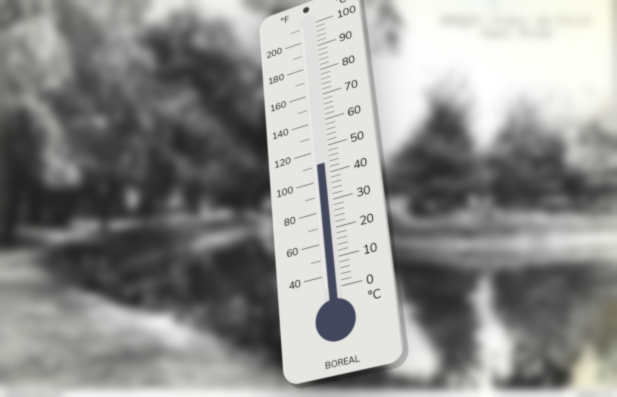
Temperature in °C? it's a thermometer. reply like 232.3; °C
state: 44; °C
